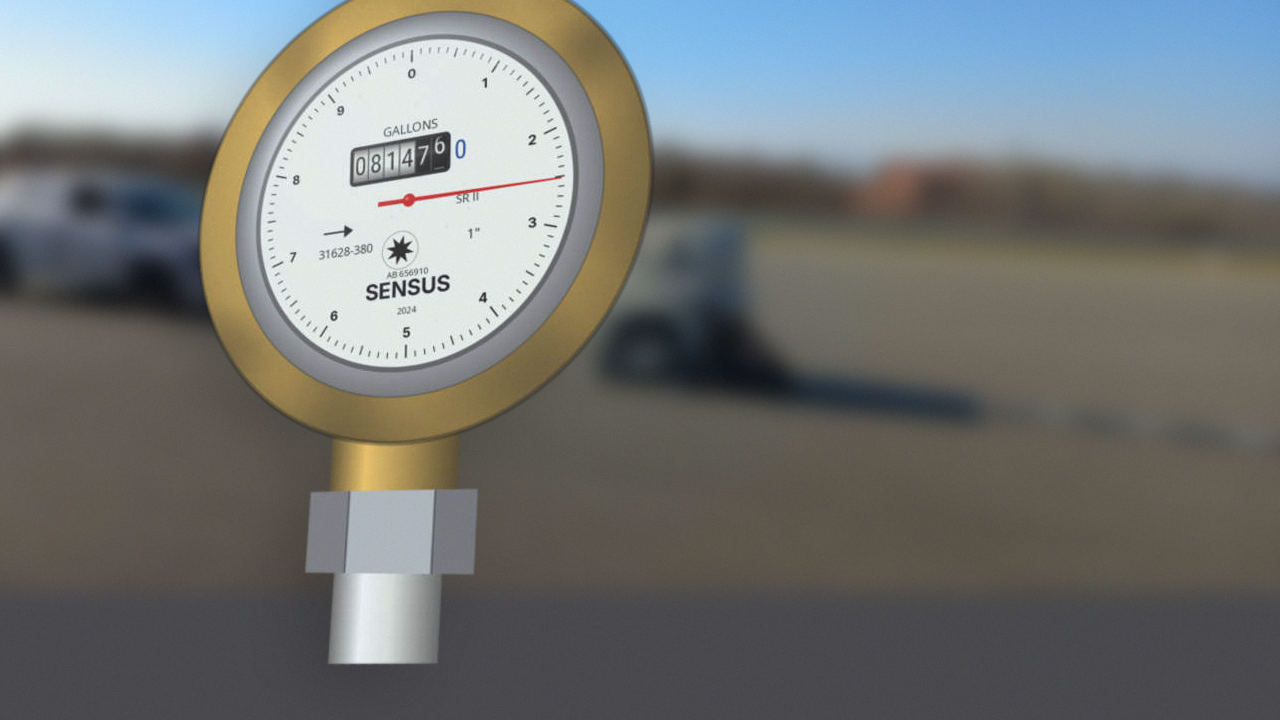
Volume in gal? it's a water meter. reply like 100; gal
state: 814762.5; gal
